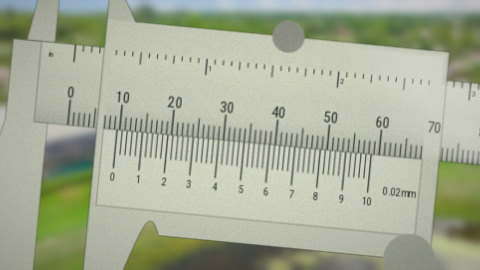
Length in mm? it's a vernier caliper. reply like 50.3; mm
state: 9.5; mm
